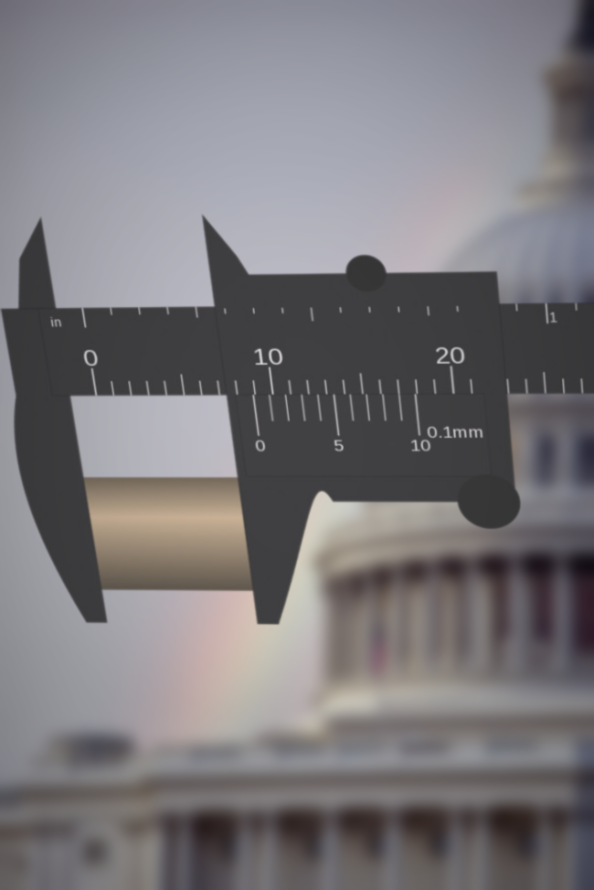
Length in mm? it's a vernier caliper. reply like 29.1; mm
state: 8.9; mm
